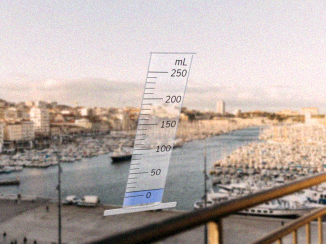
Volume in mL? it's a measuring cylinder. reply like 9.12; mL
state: 10; mL
